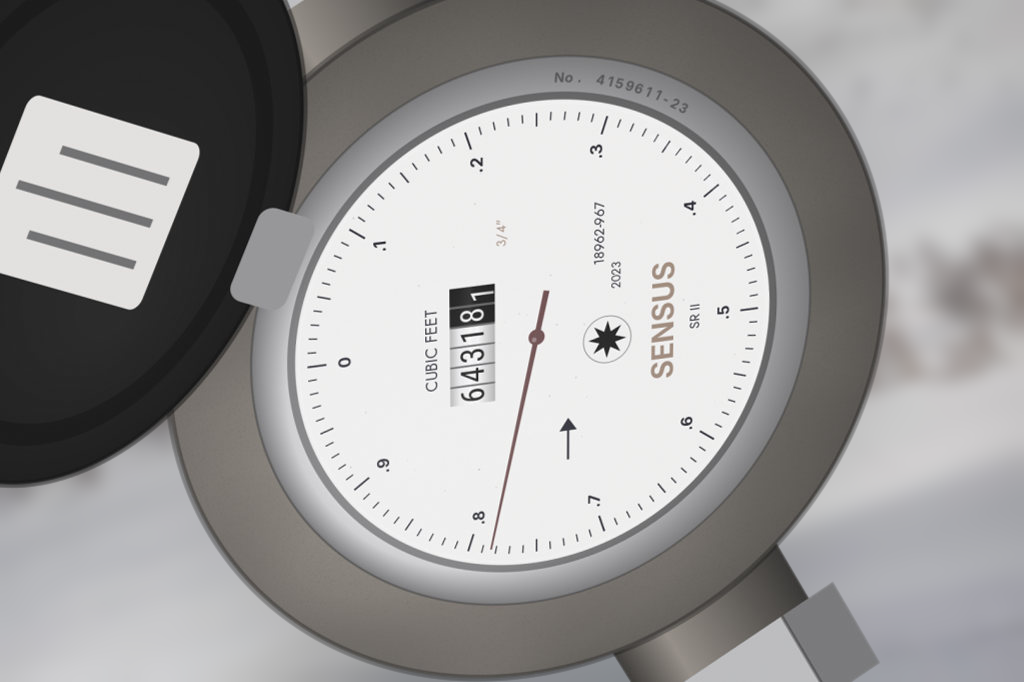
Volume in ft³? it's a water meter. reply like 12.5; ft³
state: 643180.78; ft³
